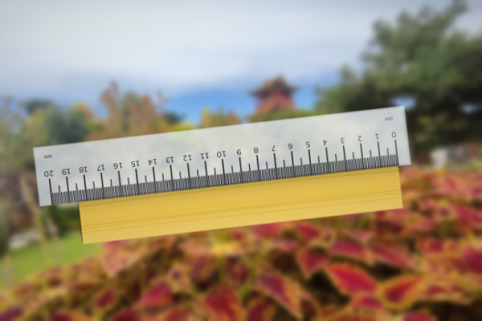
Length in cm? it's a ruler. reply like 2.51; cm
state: 18.5; cm
